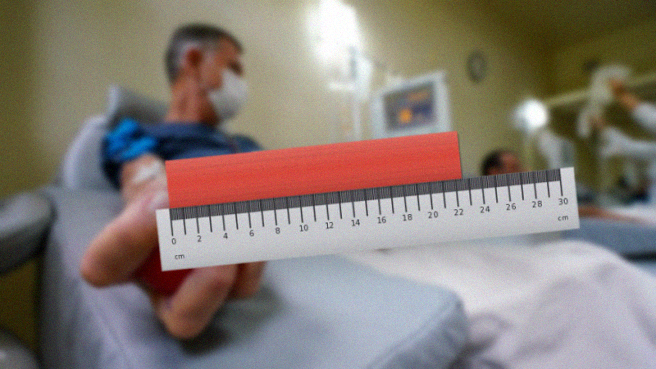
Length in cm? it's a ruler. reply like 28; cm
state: 22.5; cm
